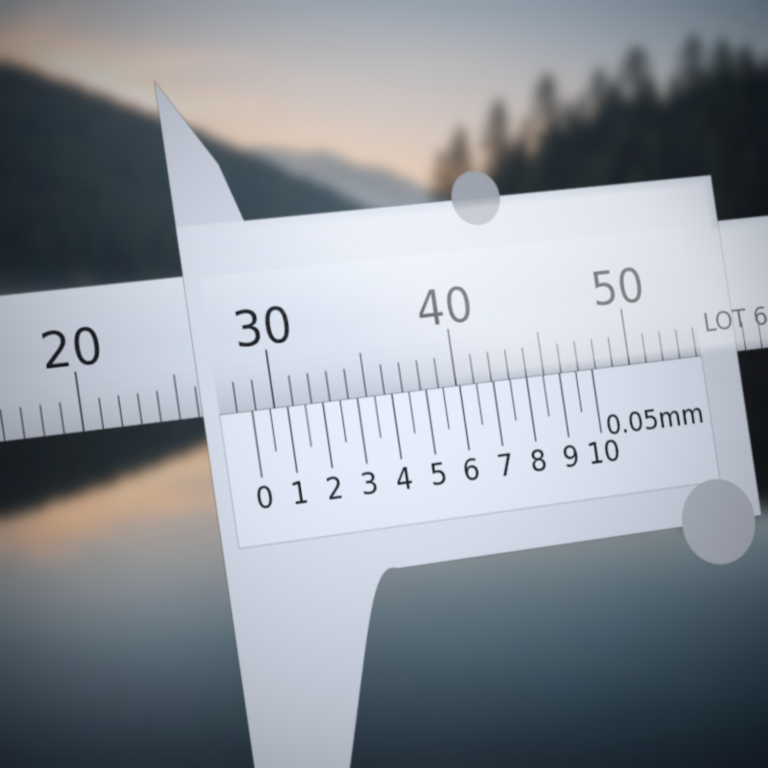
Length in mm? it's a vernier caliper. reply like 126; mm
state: 28.8; mm
